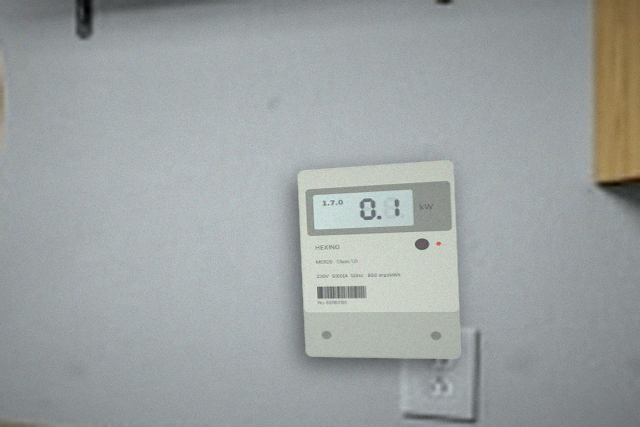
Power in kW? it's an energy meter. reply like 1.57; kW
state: 0.1; kW
